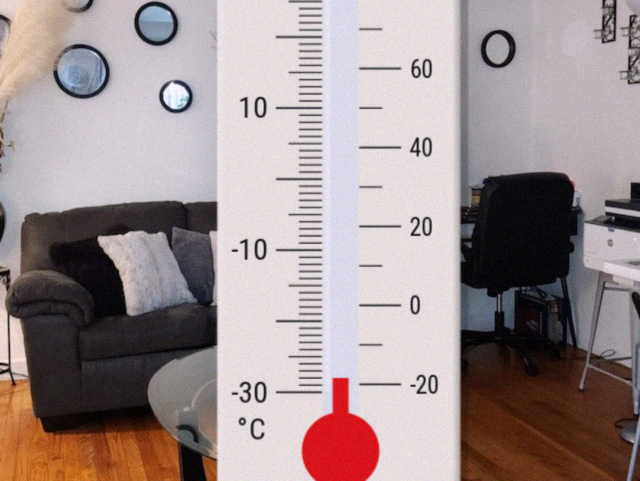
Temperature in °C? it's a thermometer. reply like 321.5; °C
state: -28; °C
